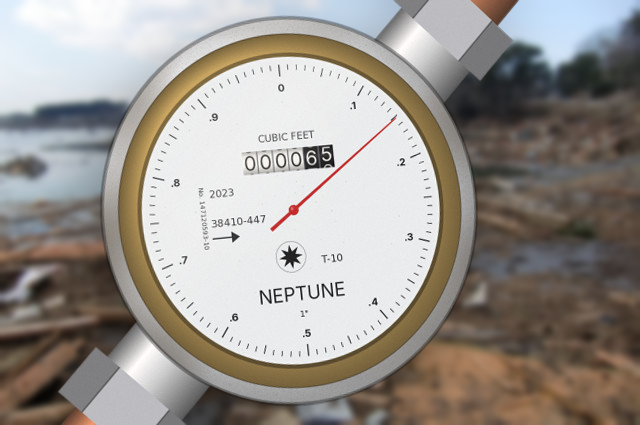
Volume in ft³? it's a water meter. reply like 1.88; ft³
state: 65.15; ft³
